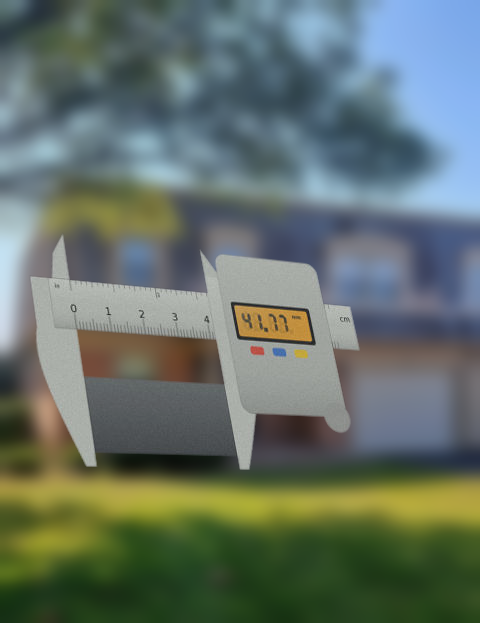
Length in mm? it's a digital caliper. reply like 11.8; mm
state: 41.77; mm
